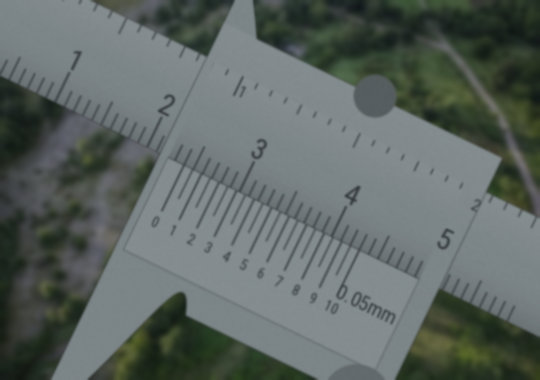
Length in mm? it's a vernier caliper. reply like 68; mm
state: 24.0; mm
